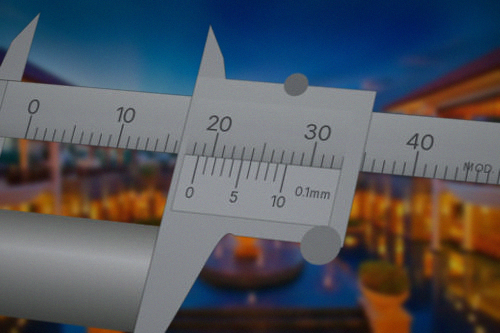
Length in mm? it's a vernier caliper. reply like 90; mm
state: 18.6; mm
